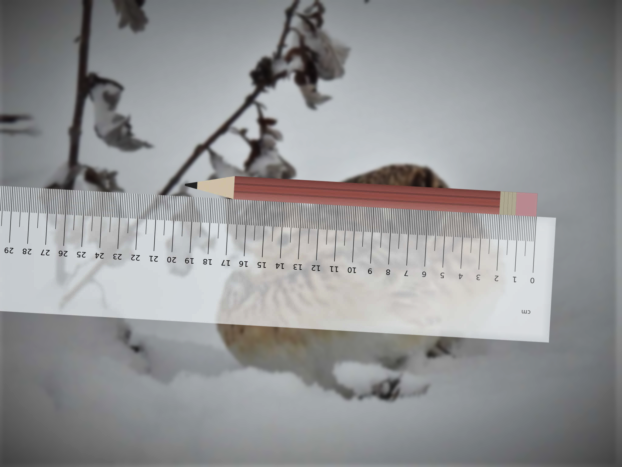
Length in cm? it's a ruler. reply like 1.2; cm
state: 19.5; cm
